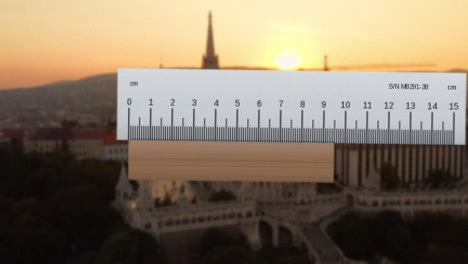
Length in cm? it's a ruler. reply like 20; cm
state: 9.5; cm
